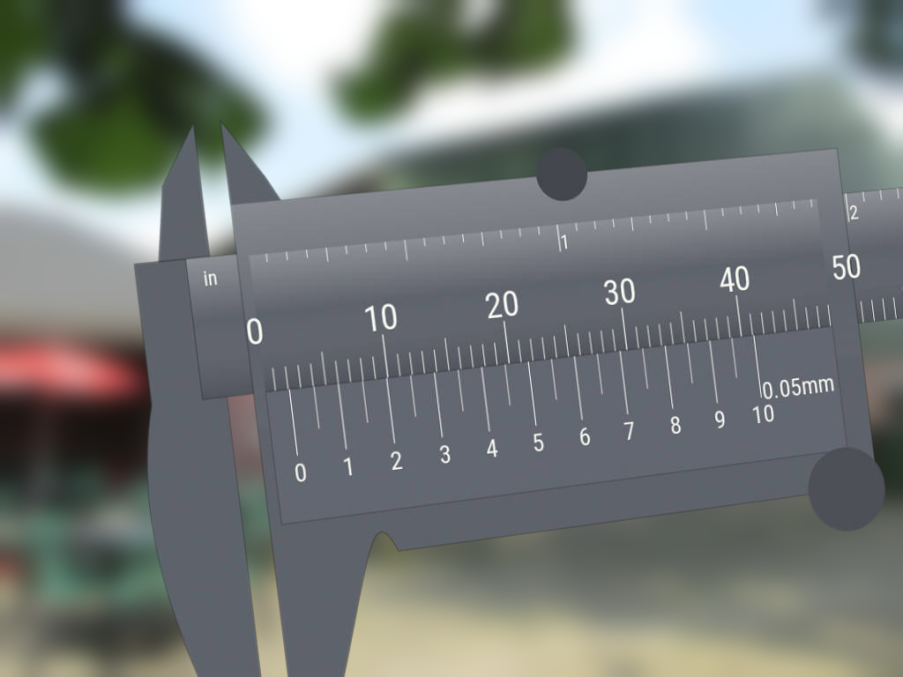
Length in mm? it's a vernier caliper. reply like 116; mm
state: 2.1; mm
